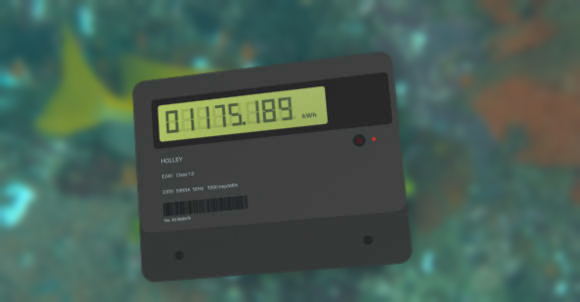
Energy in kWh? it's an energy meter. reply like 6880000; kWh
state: 1175.189; kWh
